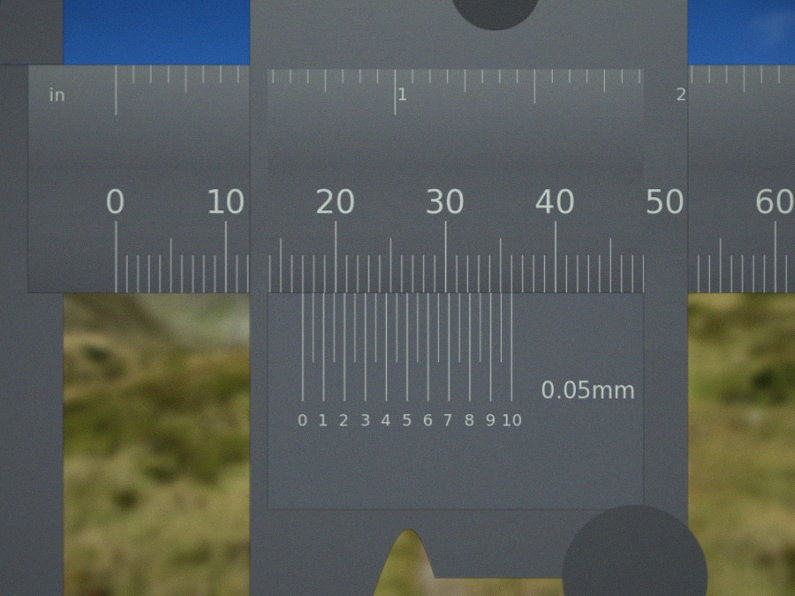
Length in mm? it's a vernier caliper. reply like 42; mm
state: 17.0; mm
